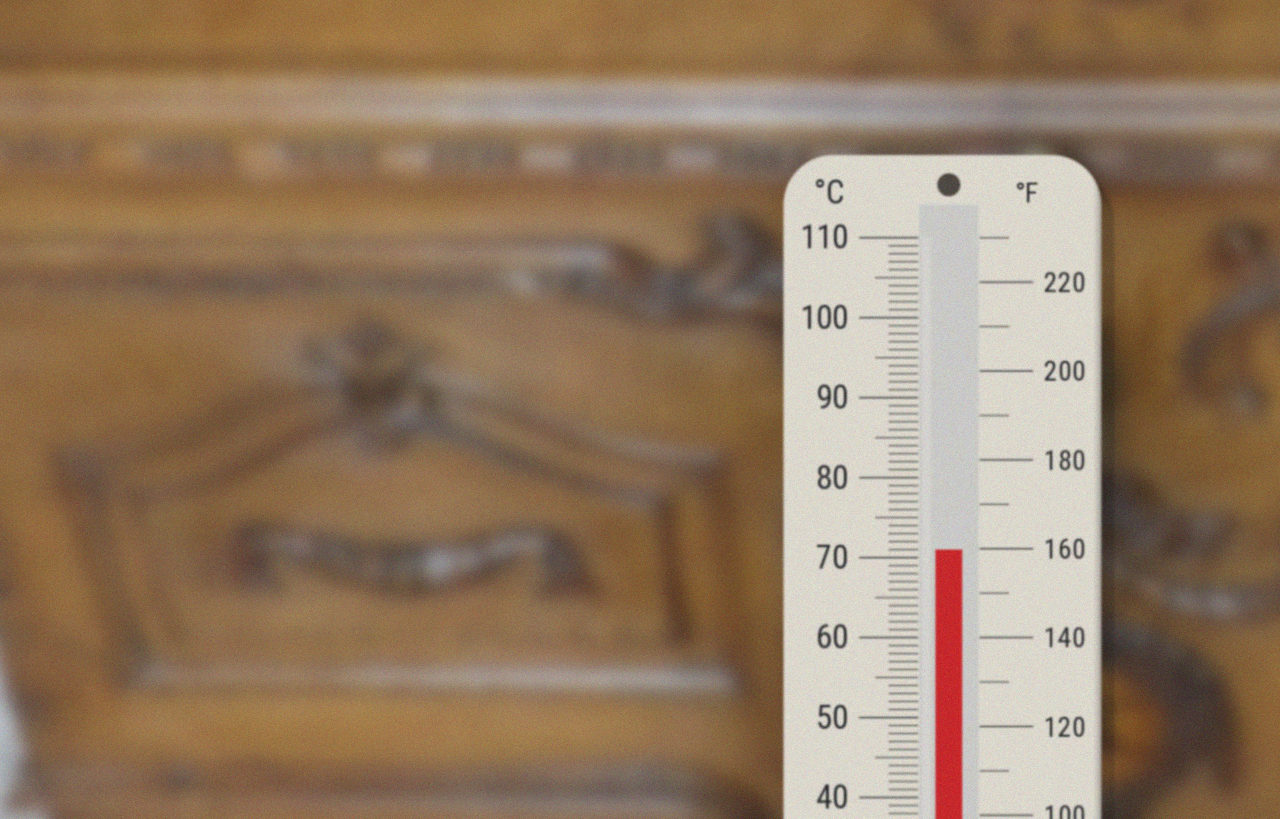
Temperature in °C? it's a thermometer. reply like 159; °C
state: 71; °C
